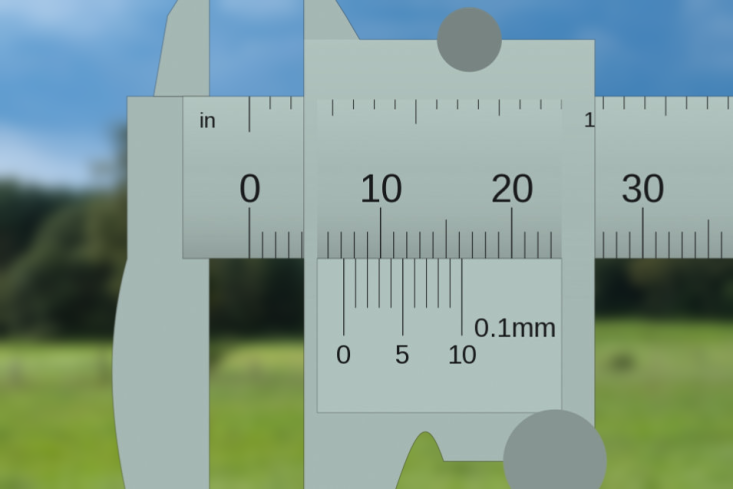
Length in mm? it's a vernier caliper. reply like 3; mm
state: 7.2; mm
